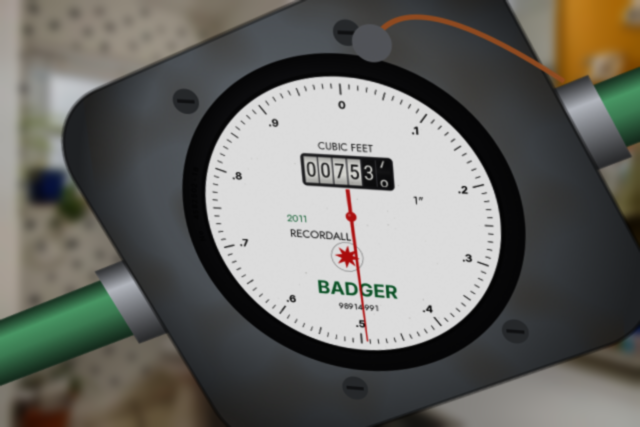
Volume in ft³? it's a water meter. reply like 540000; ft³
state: 7537.49; ft³
